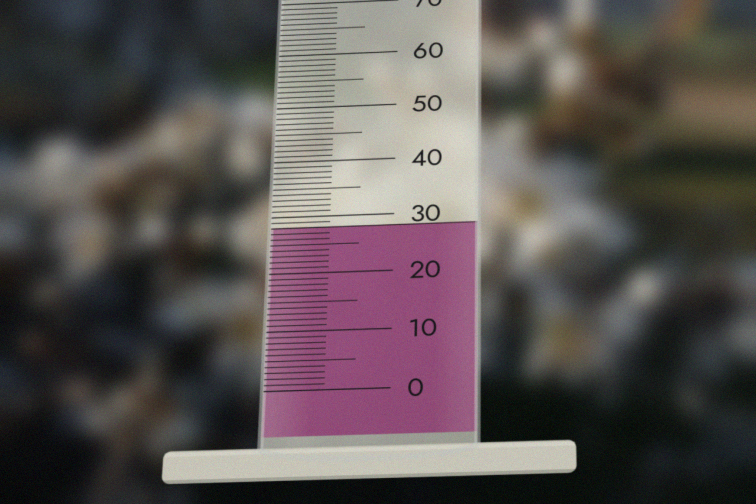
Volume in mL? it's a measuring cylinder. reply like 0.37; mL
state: 28; mL
